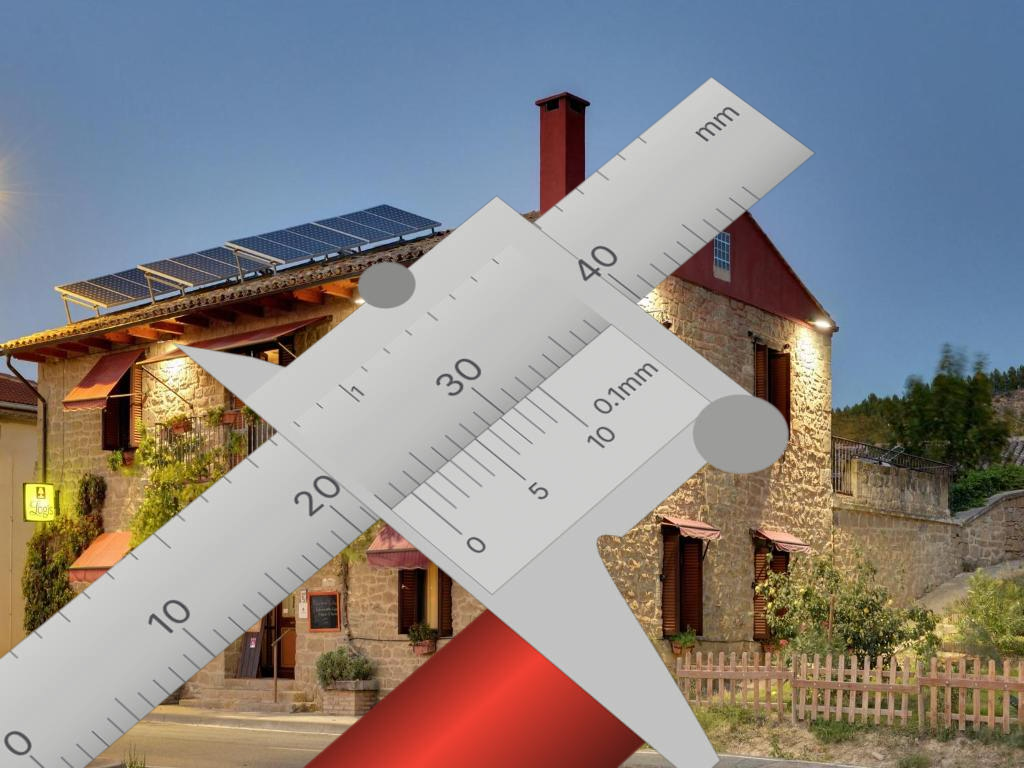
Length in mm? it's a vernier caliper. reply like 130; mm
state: 23.4; mm
